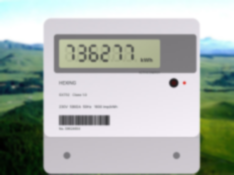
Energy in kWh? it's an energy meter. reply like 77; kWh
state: 736277; kWh
